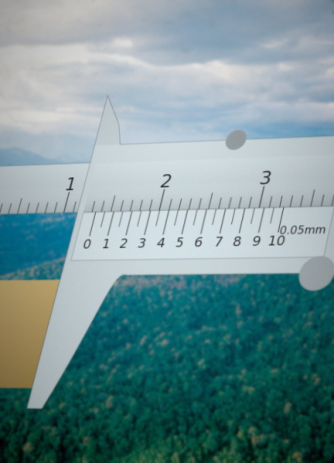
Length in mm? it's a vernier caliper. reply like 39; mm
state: 13.4; mm
